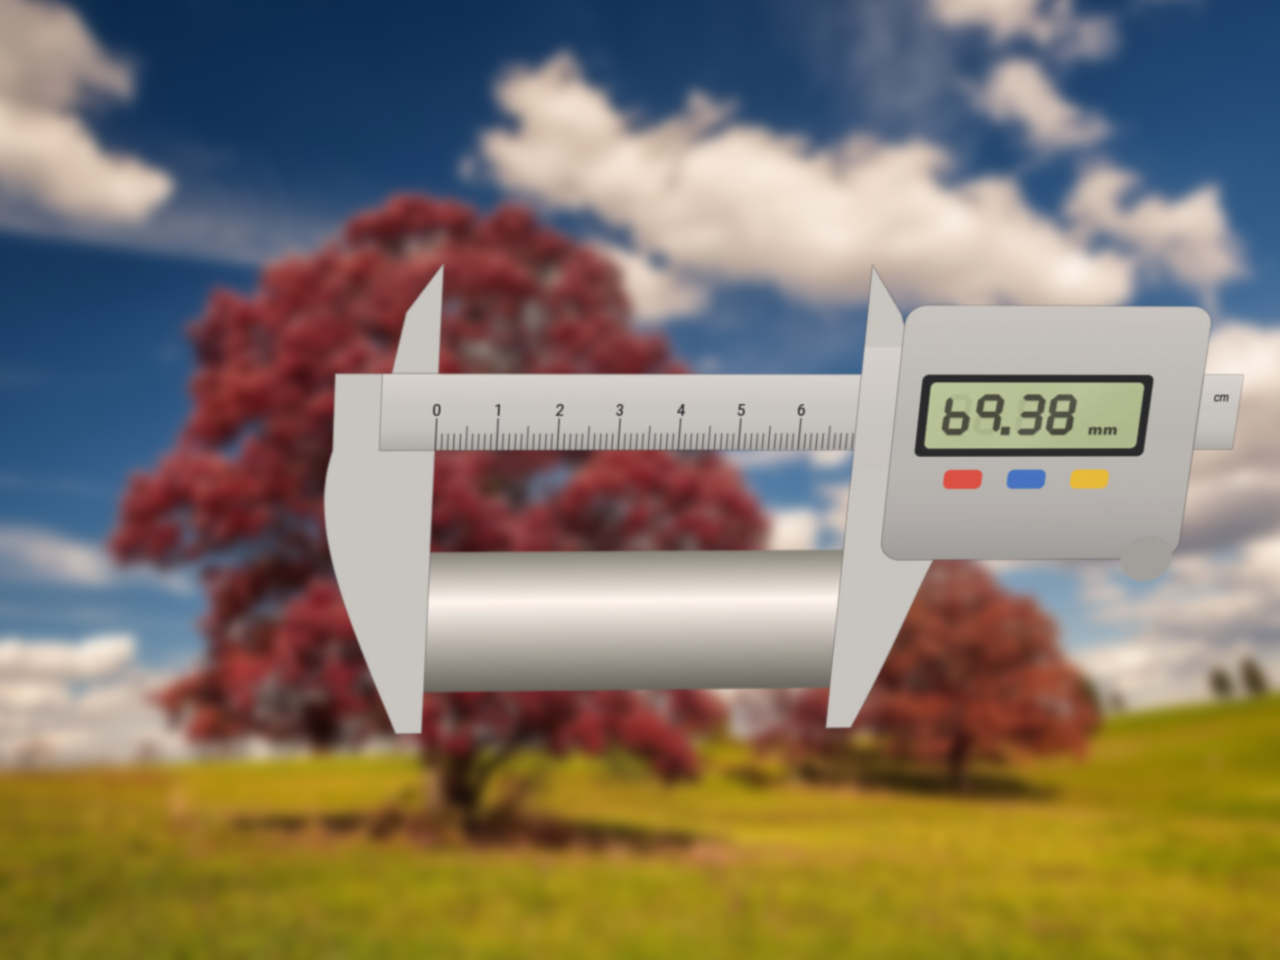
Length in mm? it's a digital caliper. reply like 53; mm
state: 69.38; mm
